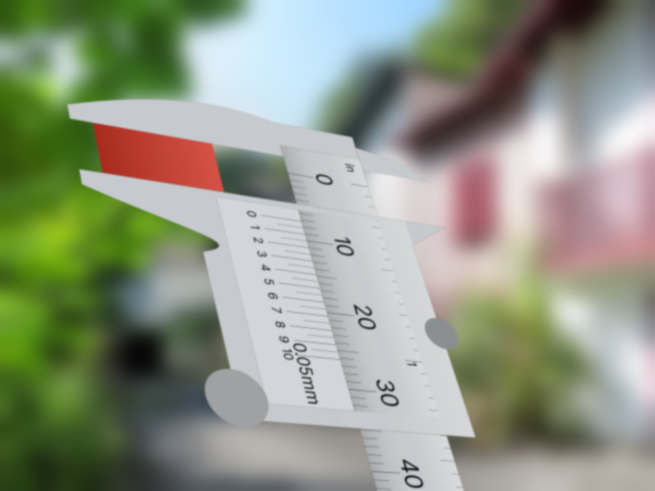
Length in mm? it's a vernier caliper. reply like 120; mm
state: 7.2; mm
